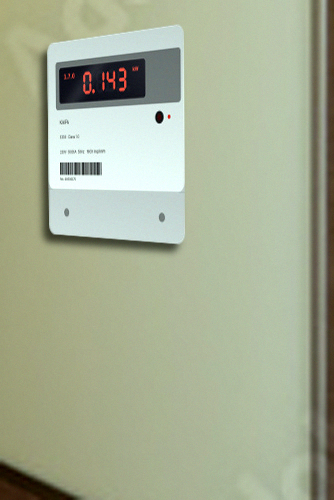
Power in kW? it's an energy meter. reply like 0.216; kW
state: 0.143; kW
